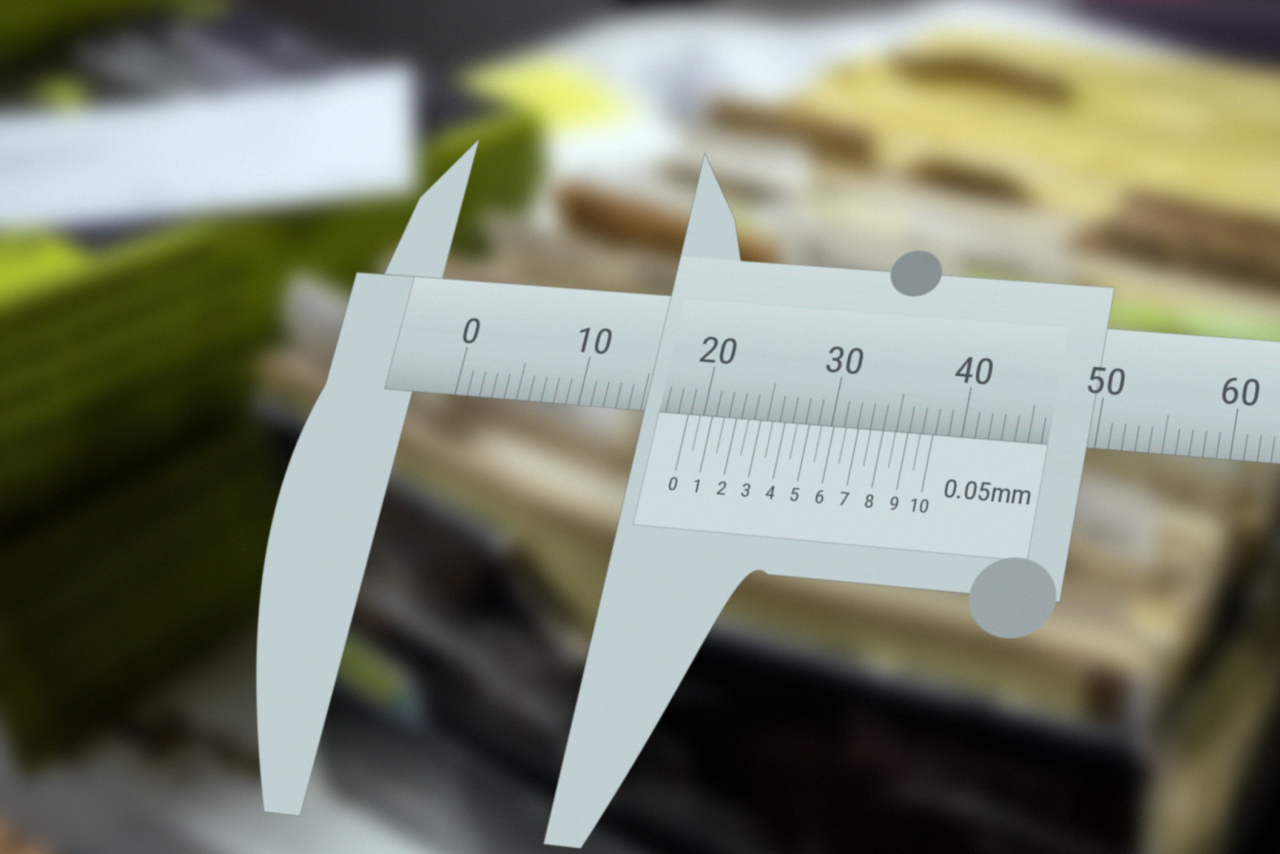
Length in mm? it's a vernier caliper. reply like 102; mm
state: 18.8; mm
